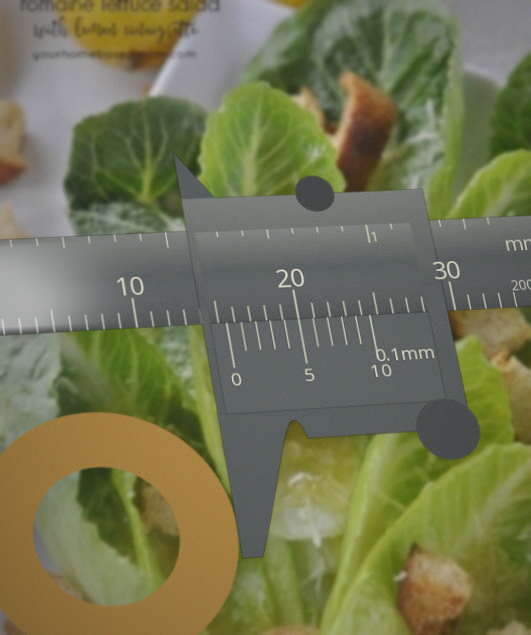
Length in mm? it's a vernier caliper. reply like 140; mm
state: 15.5; mm
